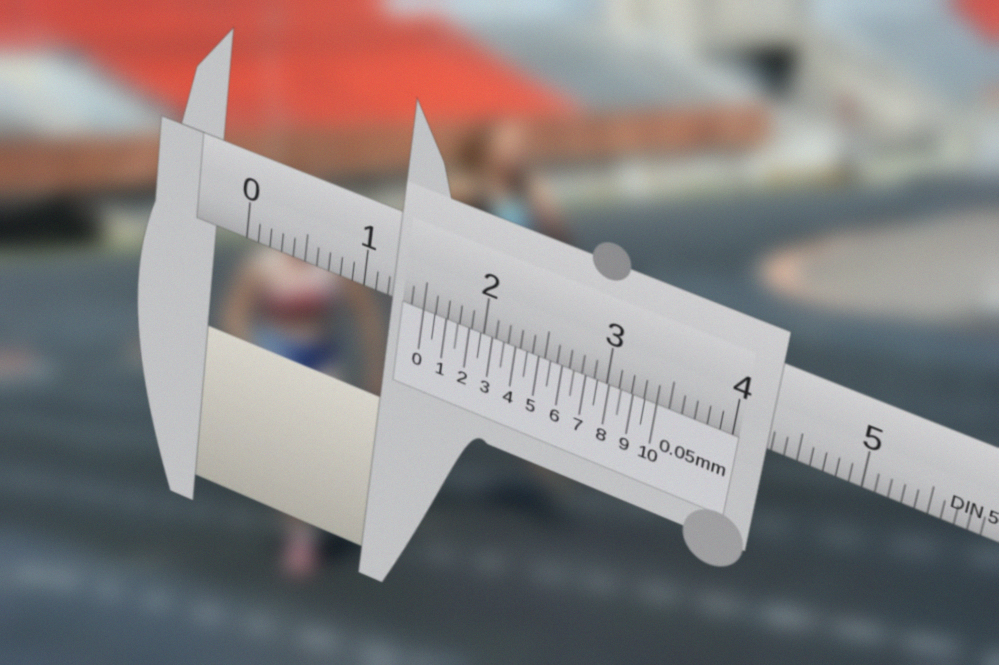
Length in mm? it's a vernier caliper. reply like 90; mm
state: 15.0; mm
